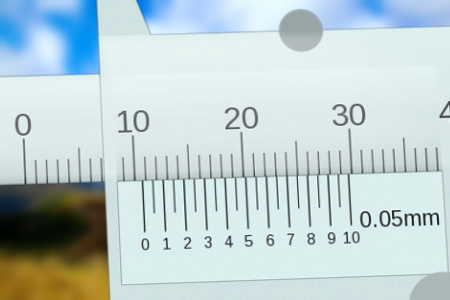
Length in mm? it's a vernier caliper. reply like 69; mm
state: 10.7; mm
